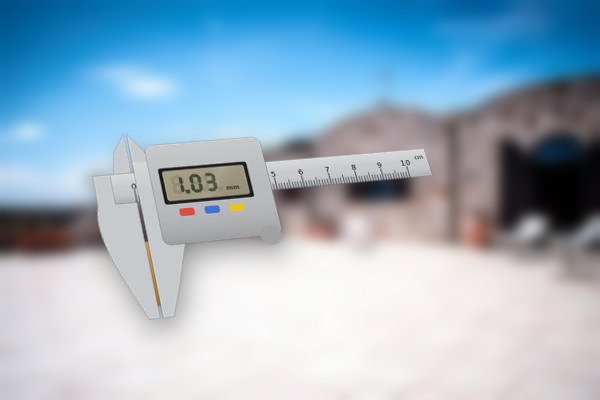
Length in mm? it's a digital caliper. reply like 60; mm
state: 1.03; mm
